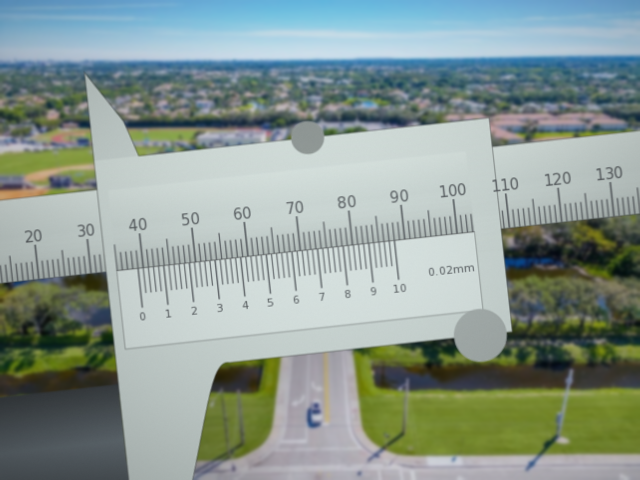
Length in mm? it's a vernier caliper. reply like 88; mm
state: 39.0; mm
